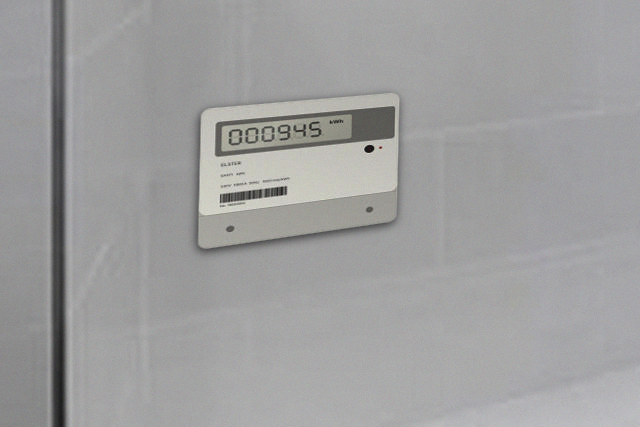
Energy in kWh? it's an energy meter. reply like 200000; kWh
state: 945; kWh
